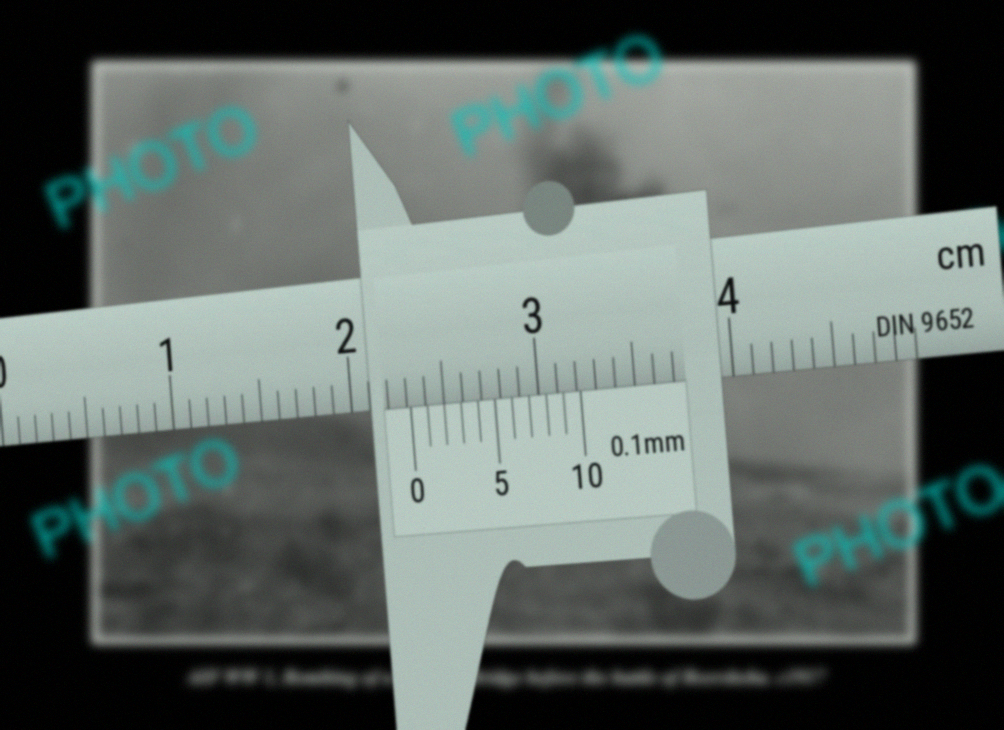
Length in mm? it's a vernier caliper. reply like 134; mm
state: 23.2; mm
